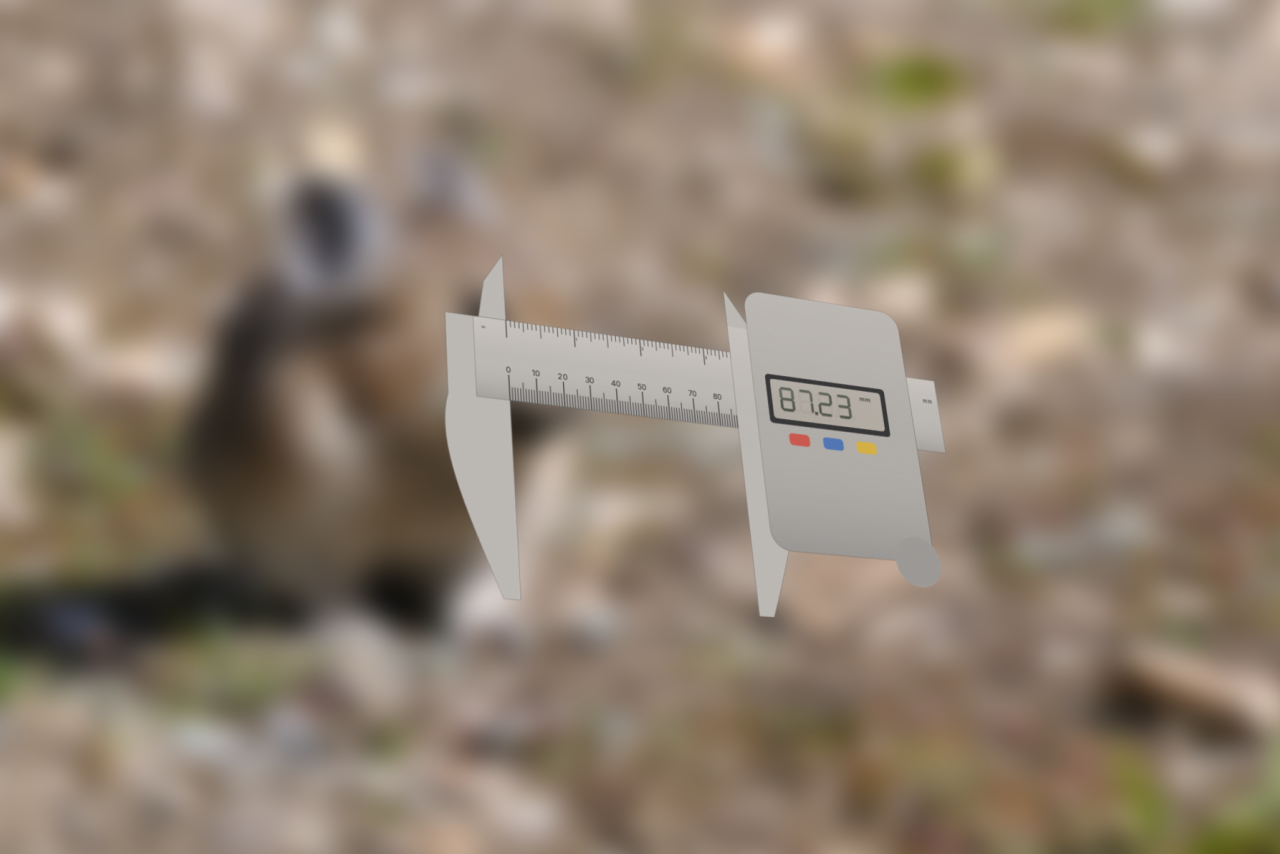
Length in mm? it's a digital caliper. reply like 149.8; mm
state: 87.23; mm
